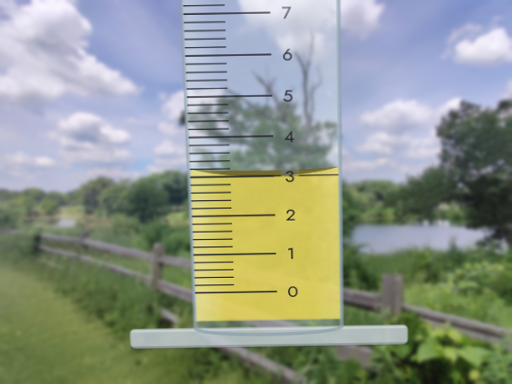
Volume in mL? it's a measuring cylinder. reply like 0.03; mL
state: 3; mL
